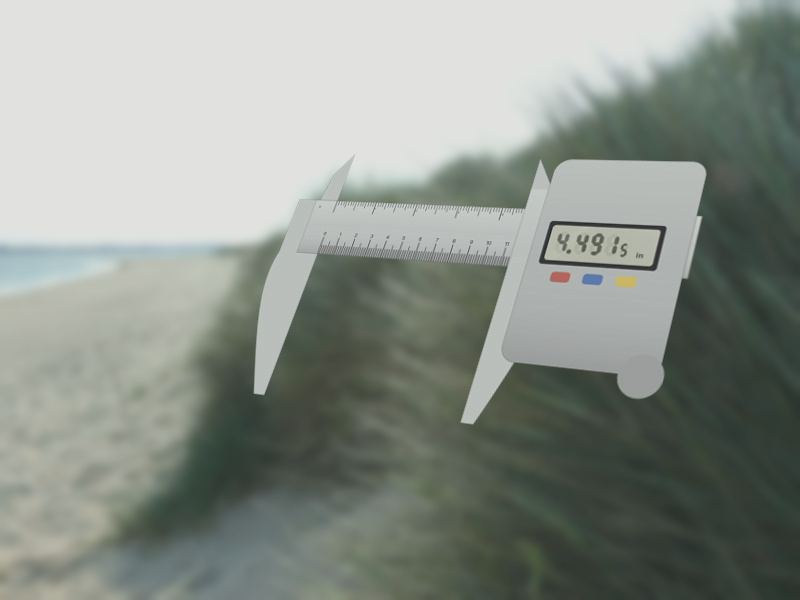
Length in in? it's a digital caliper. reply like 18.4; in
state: 4.4915; in
